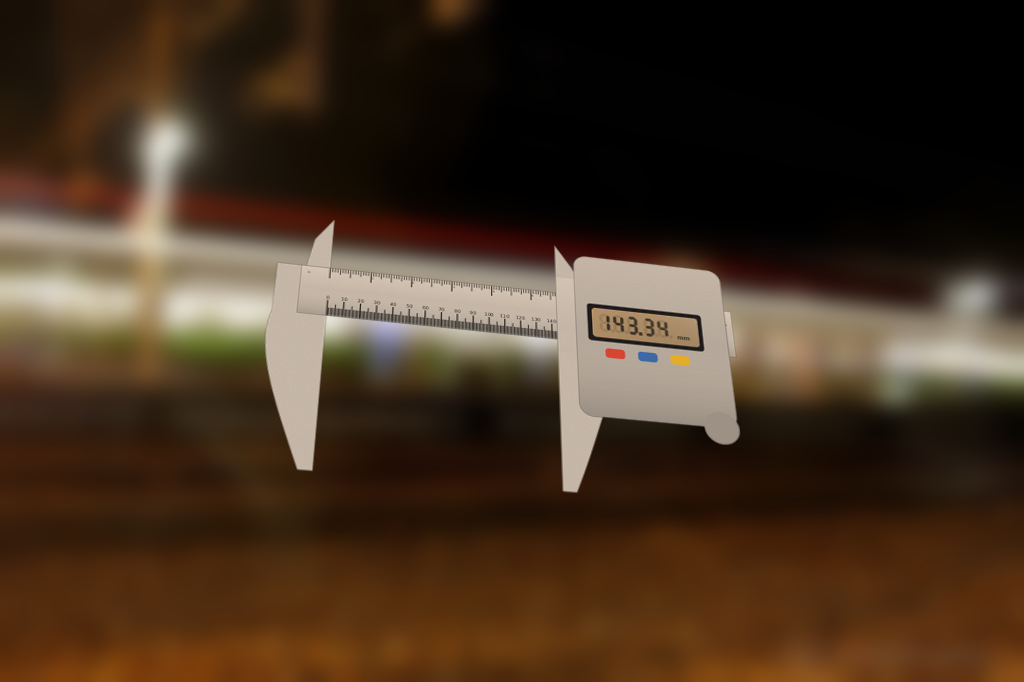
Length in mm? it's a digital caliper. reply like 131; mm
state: 143.34; mm
